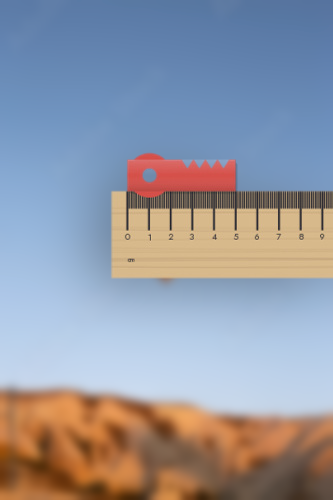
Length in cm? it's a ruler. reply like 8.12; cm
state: 5; cm
